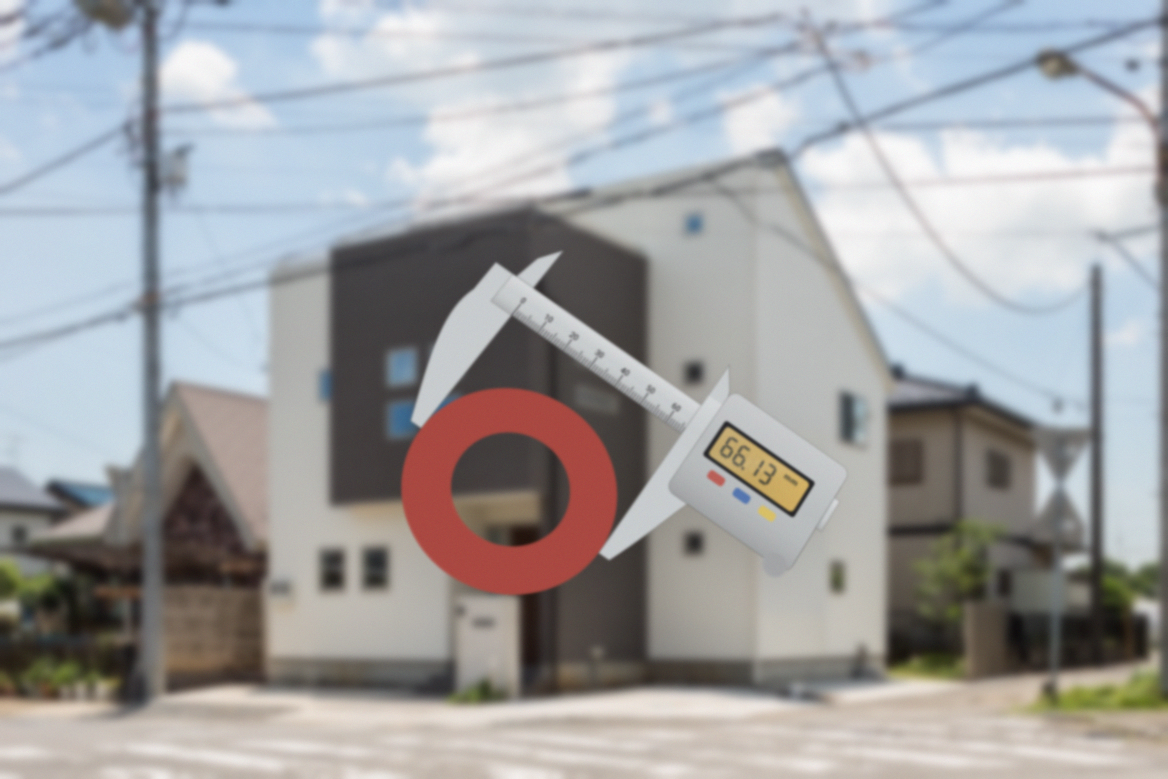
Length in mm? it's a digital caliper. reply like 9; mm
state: 66.13; mm
